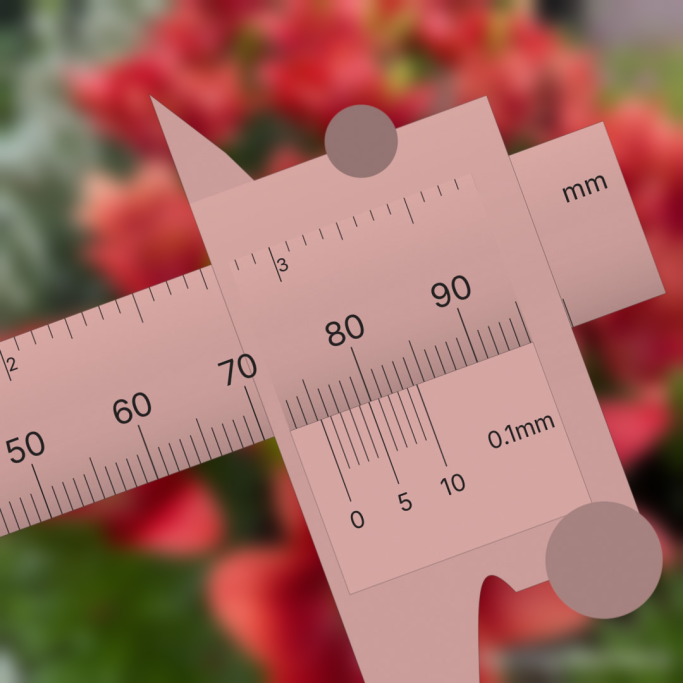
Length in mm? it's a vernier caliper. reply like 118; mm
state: 75.3; mm
